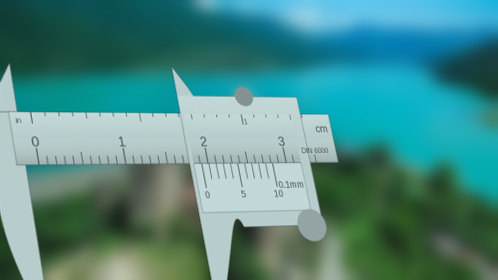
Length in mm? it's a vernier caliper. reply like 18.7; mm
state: 19.2; mm
